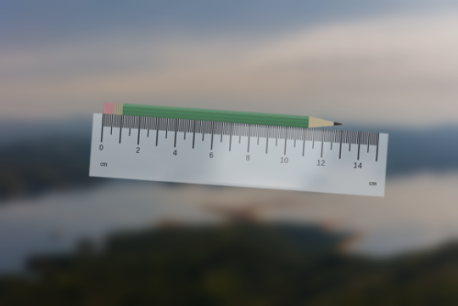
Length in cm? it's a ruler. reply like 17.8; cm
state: 13; cm
